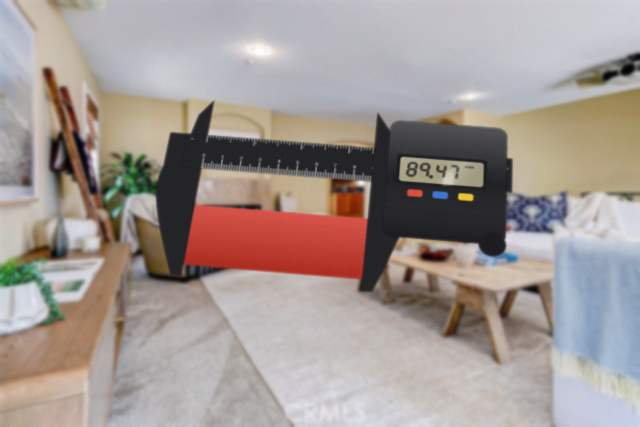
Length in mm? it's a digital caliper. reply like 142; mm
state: 89.47; mm
